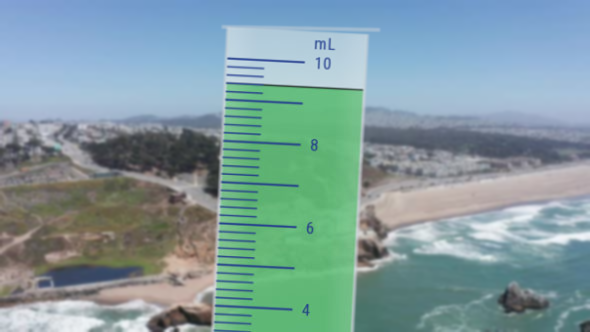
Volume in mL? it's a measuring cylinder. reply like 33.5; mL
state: 9.4; mL
